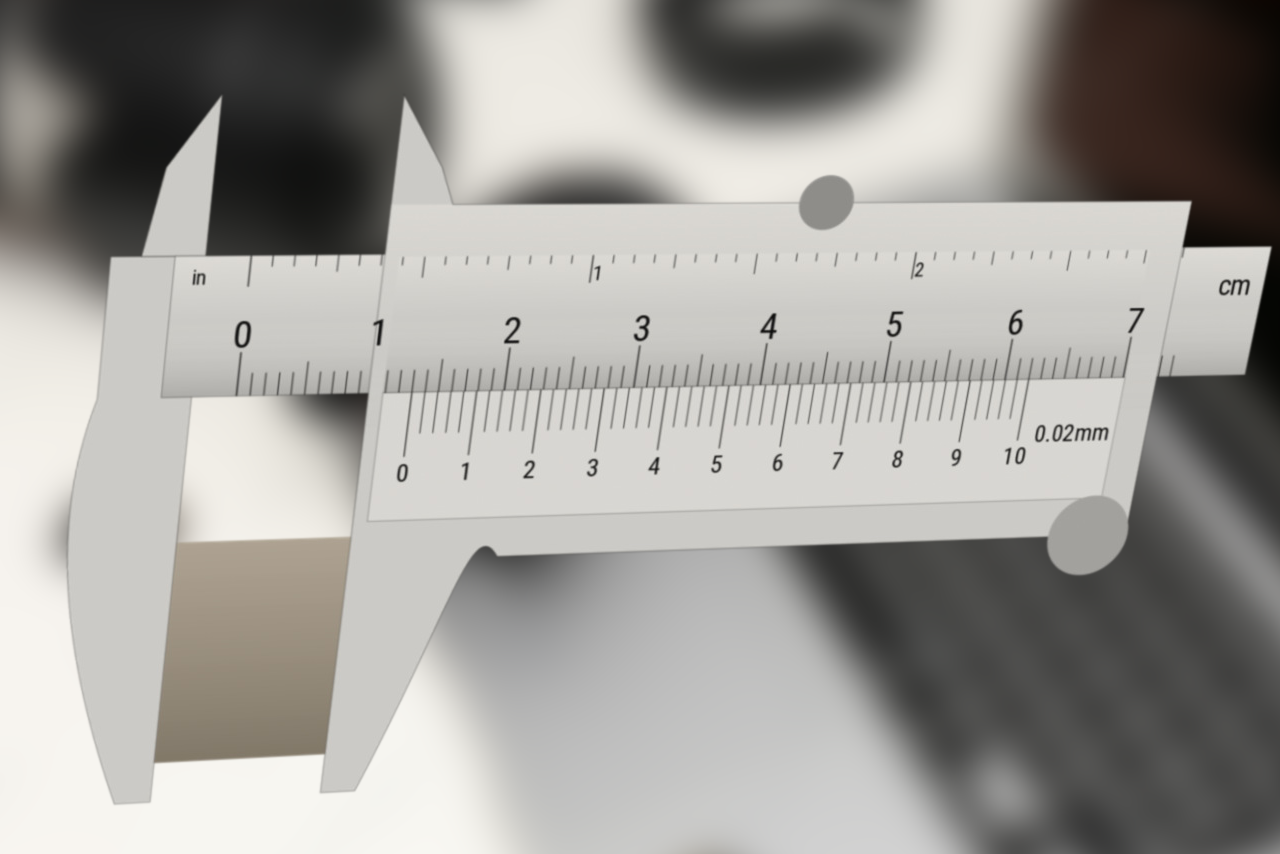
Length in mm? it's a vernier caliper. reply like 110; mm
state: 13.0; mm
